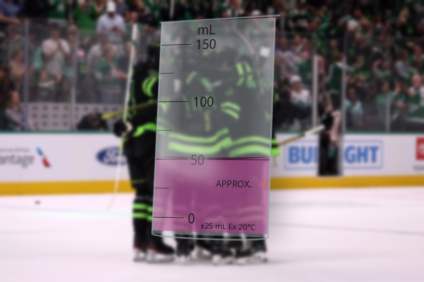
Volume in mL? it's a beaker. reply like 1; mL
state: 50; mL
